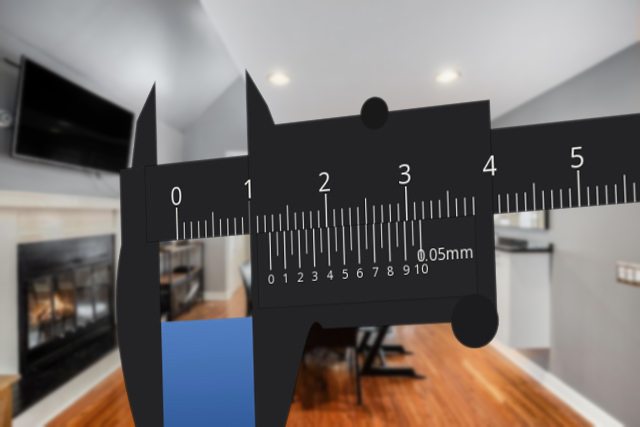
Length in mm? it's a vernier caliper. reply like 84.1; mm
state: 12.6; mm
